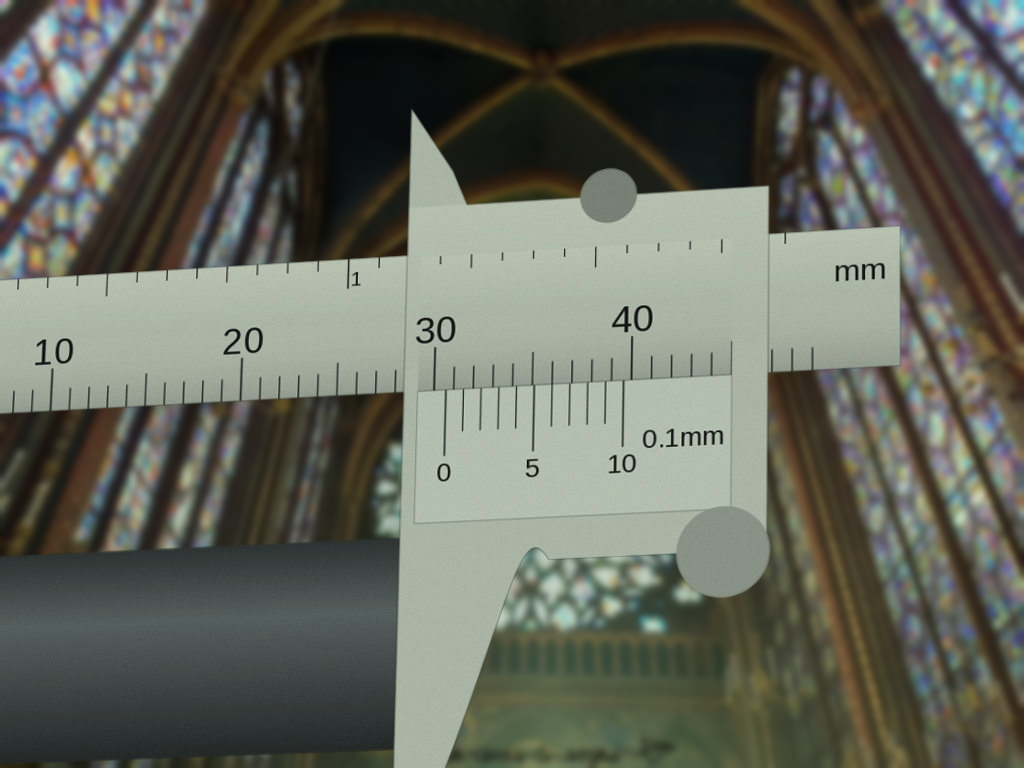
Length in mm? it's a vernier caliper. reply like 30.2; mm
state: 30.6; mm
